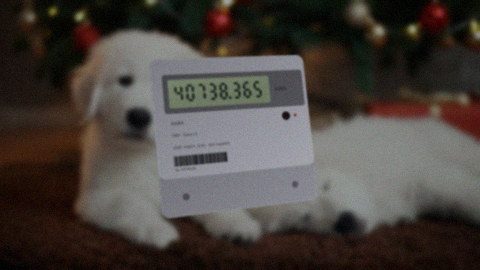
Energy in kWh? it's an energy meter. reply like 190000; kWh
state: 40738.365; kWh
